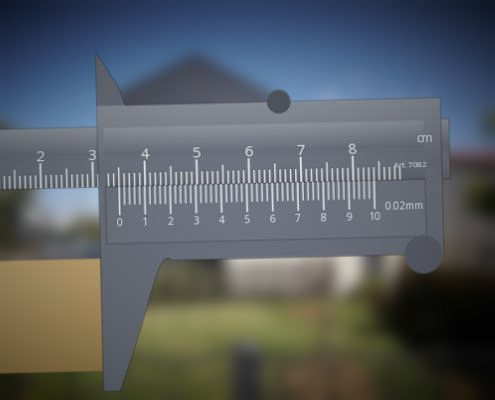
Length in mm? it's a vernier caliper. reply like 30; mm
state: 35.0; mm
